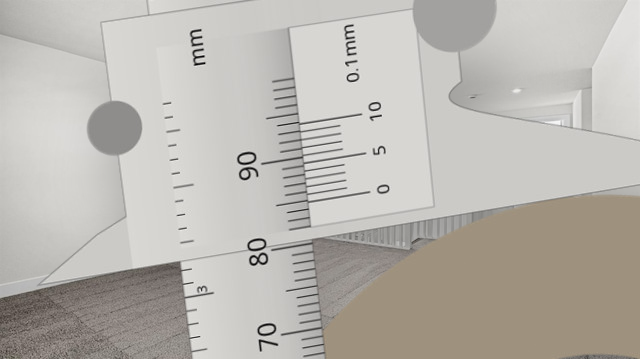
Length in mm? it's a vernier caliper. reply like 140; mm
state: 84.8; mm
